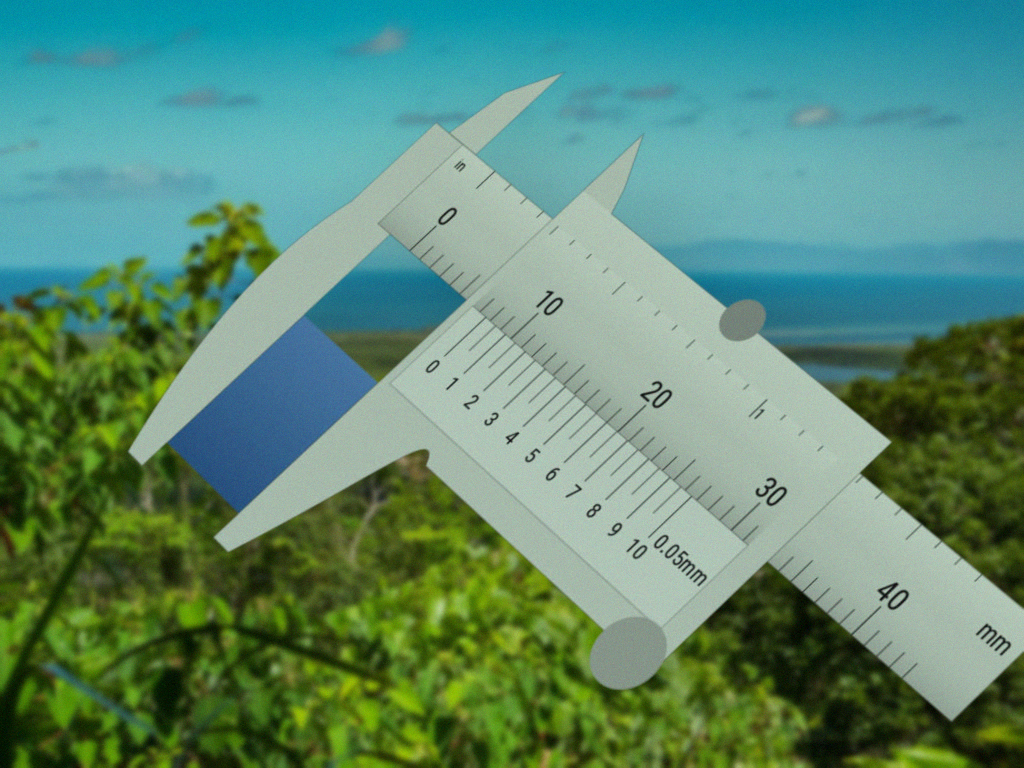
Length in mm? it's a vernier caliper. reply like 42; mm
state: 7.6; mm
